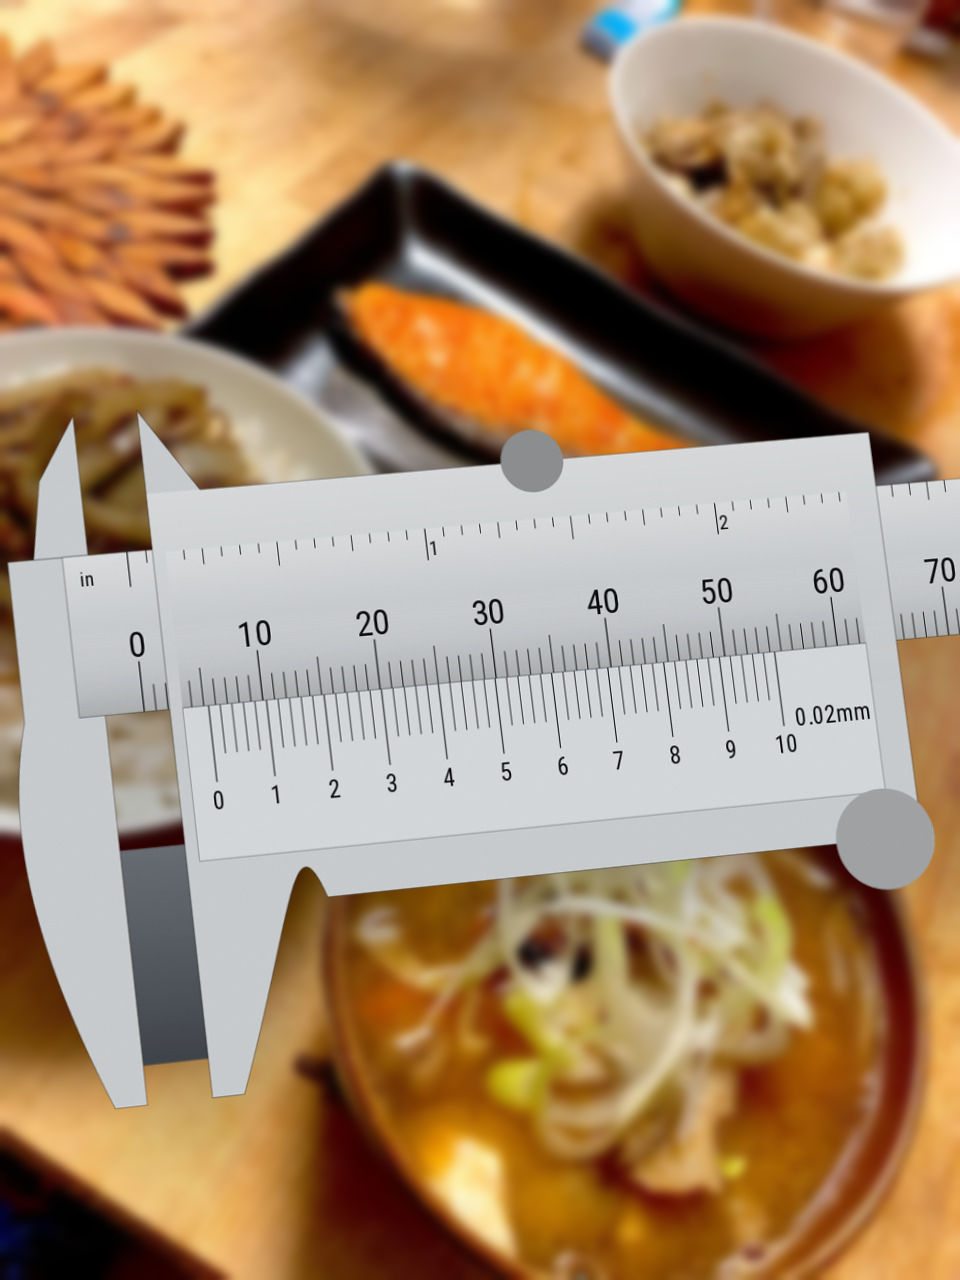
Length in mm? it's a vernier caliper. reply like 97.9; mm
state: 5.4; mm
